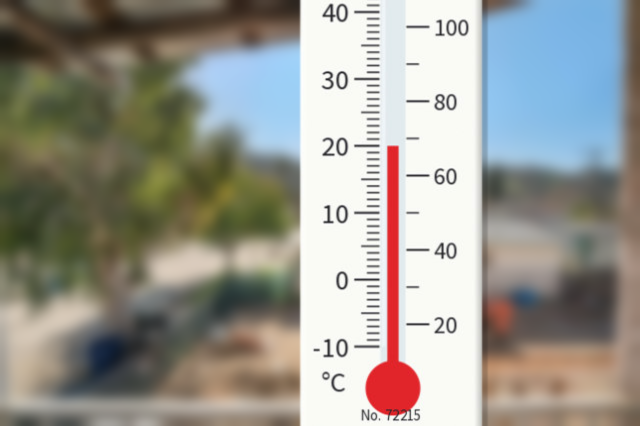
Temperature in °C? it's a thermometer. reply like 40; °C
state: 20; °C
